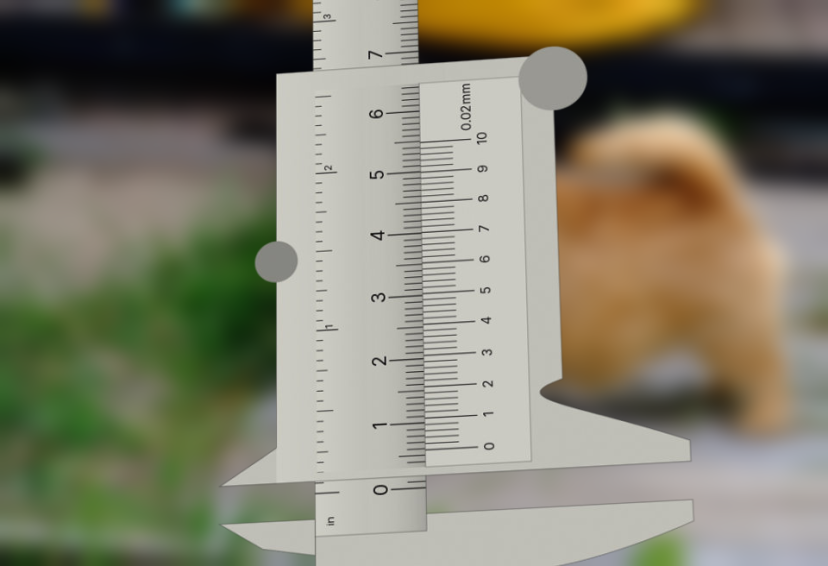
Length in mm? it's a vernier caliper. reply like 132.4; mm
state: 5.8; mm
